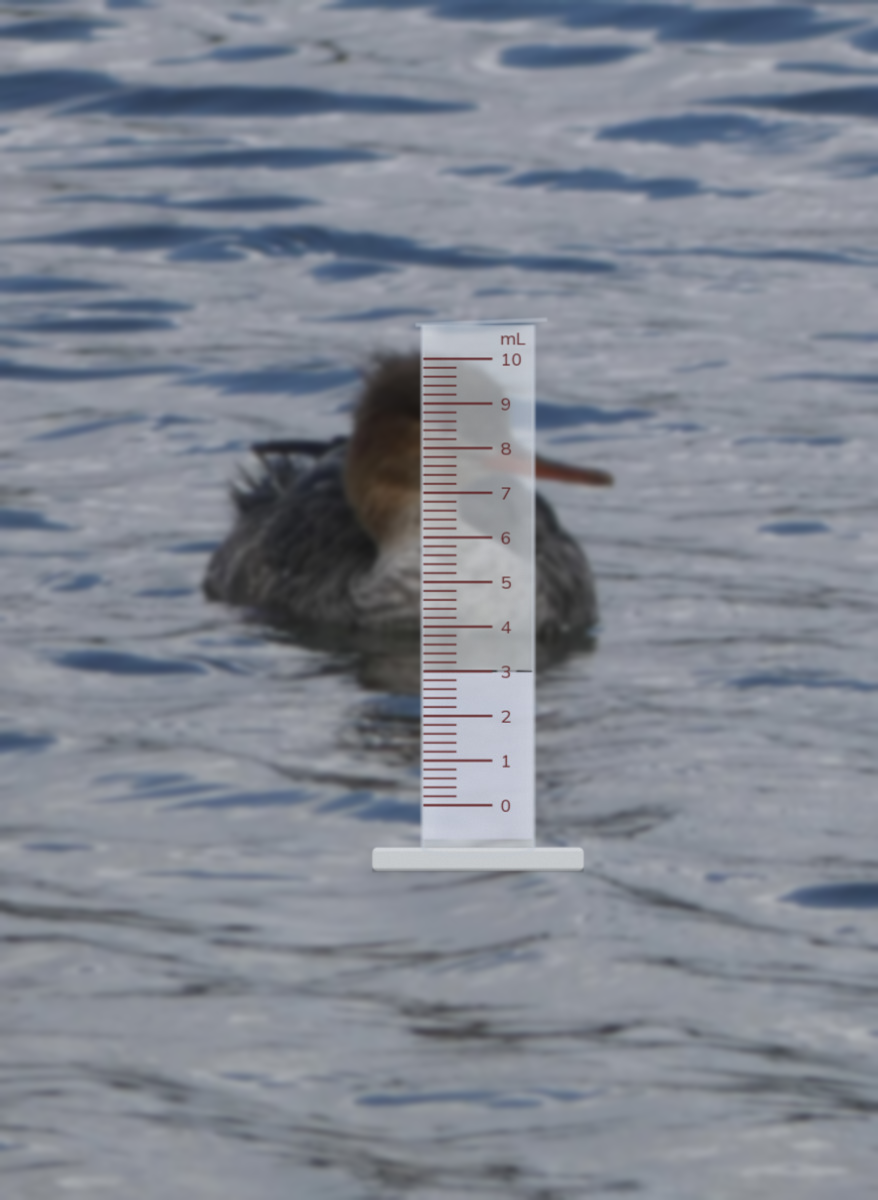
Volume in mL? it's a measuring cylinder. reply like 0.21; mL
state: 3; mL
